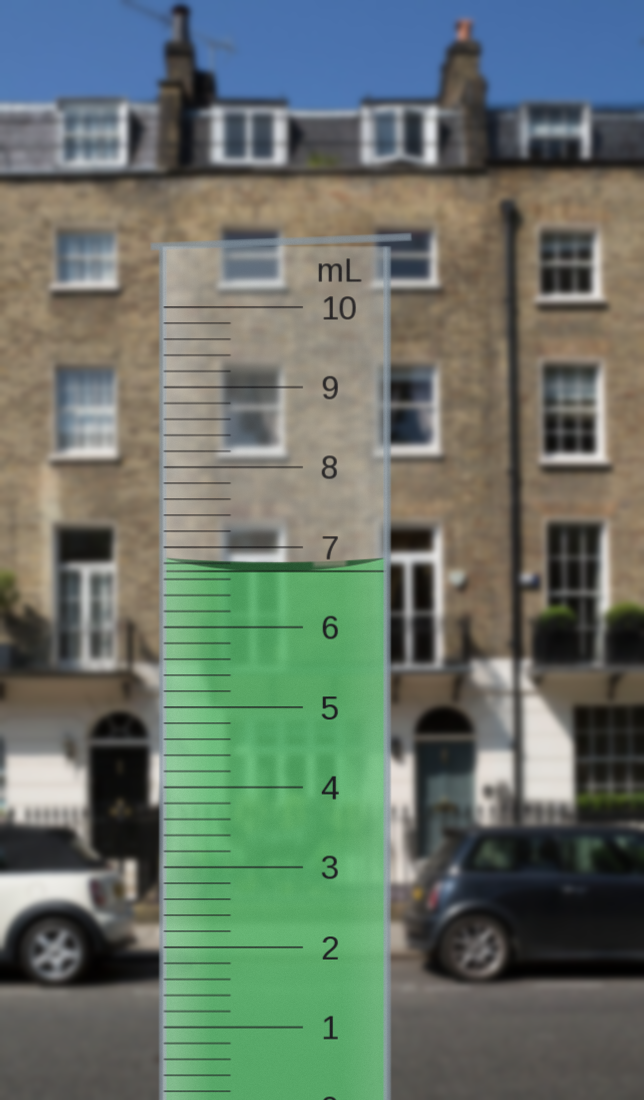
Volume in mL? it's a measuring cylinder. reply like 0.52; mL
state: 6.7; mL
